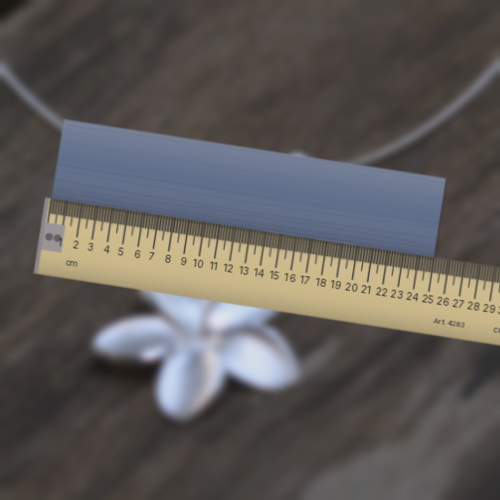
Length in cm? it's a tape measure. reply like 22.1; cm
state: 25; cm
